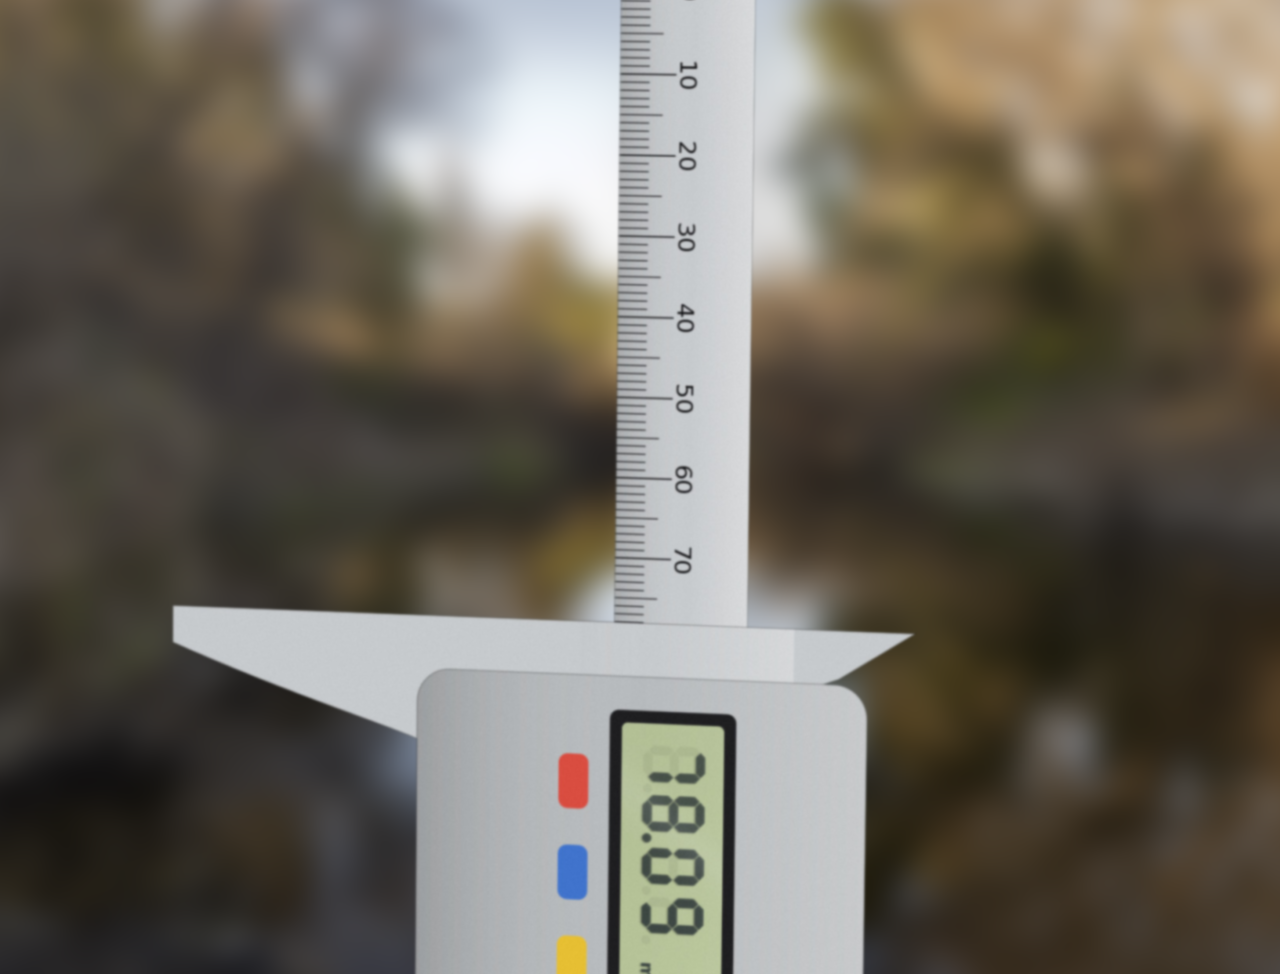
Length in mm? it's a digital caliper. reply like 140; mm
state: 78.09; mm
